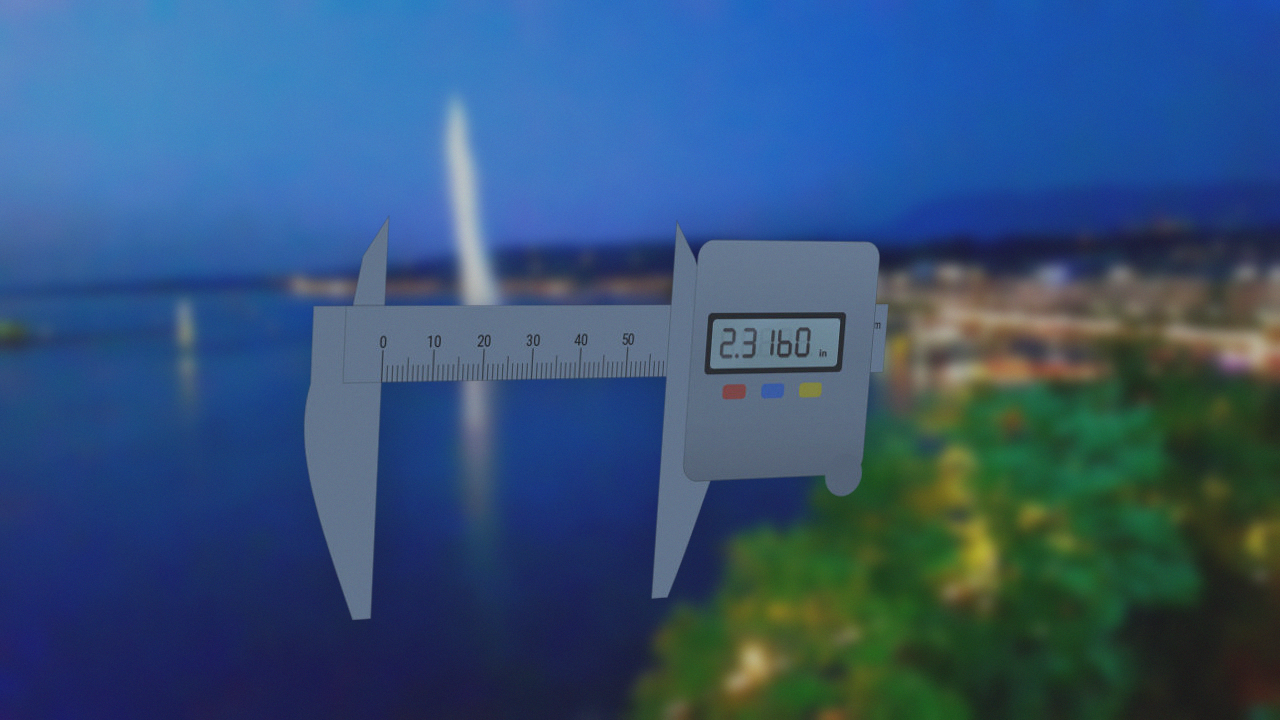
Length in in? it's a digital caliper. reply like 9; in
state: 2.3160; in
